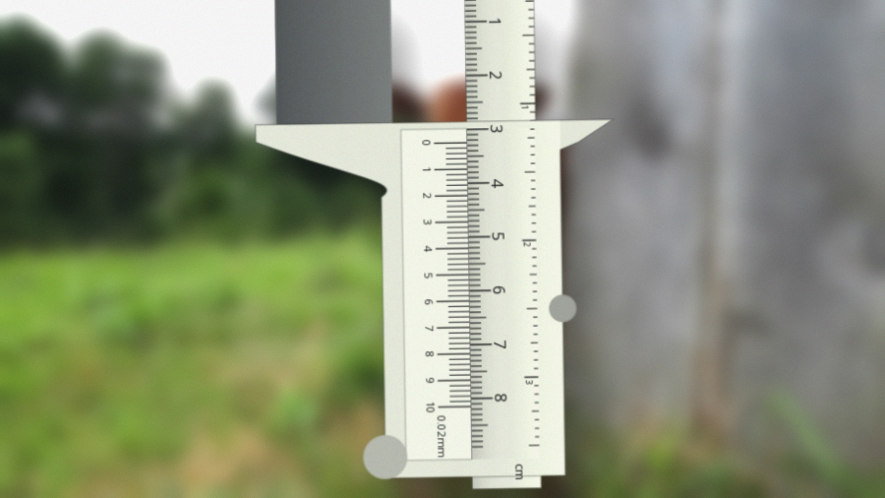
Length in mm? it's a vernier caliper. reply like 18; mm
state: 32.5; mm
